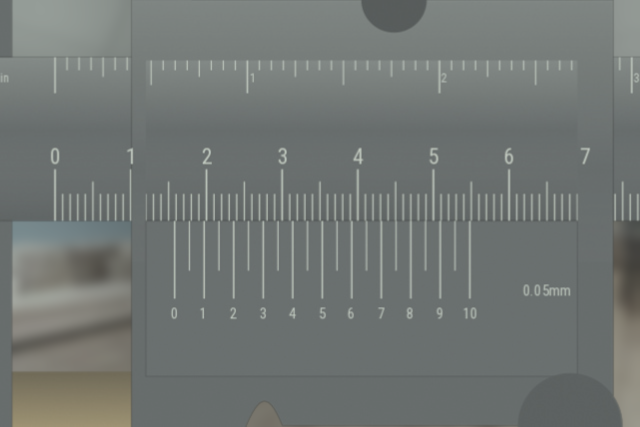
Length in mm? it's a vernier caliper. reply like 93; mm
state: 15.8; mm
